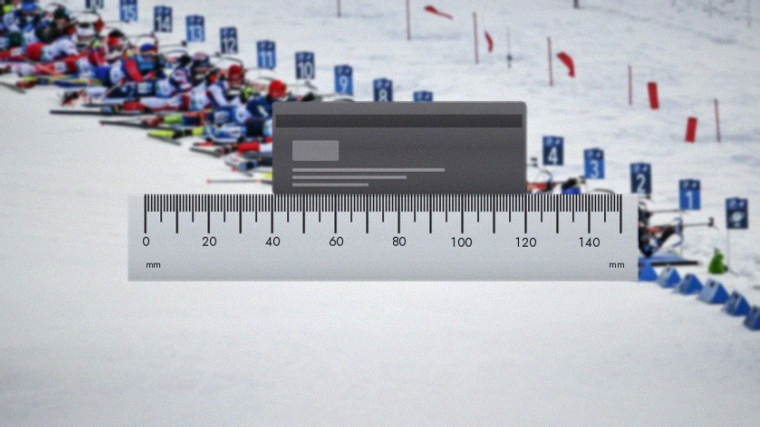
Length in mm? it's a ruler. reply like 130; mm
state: 80; mm
